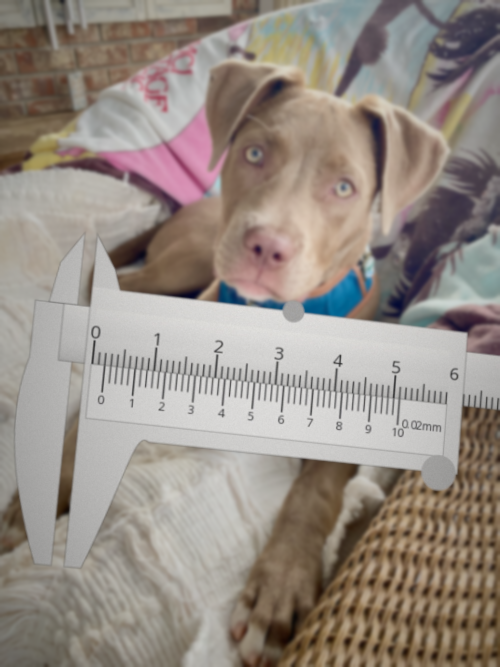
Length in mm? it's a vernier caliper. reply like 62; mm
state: 2.0; mm
